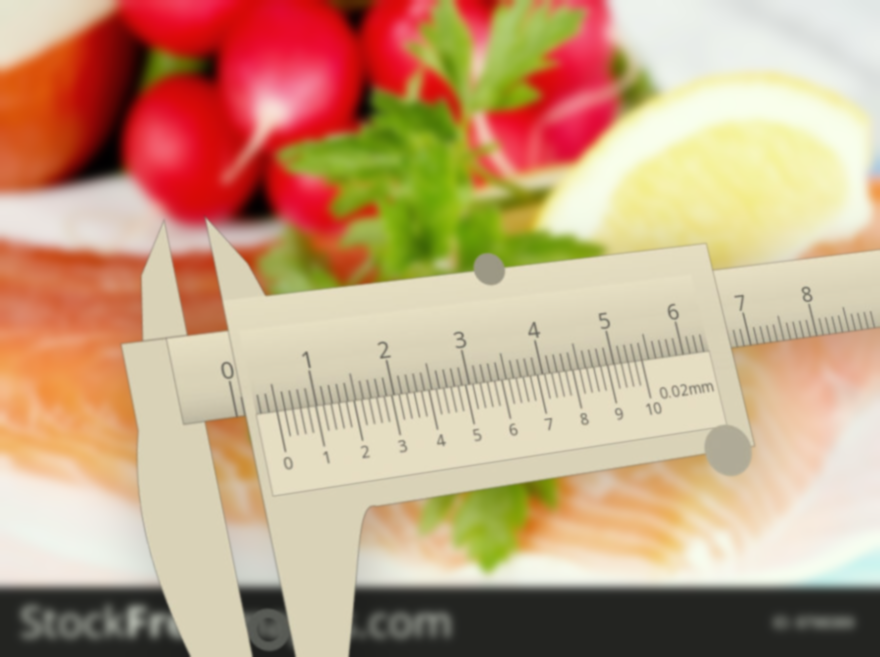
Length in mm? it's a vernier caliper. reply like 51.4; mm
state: 5.0; mm
